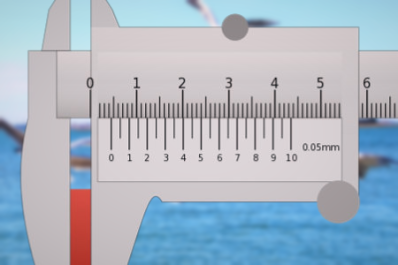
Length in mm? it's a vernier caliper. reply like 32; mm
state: 4.5; mm
